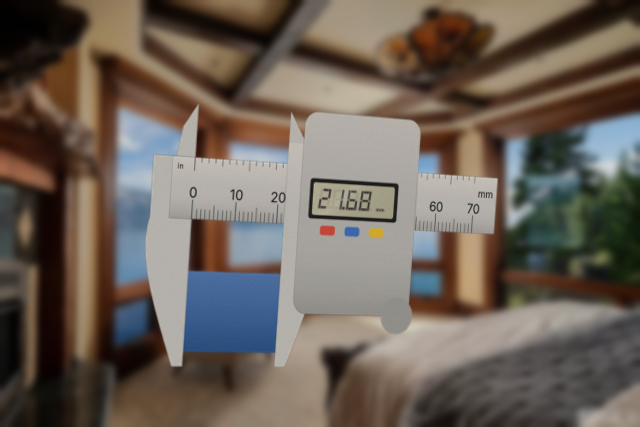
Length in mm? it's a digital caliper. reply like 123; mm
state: 21.68; mm
